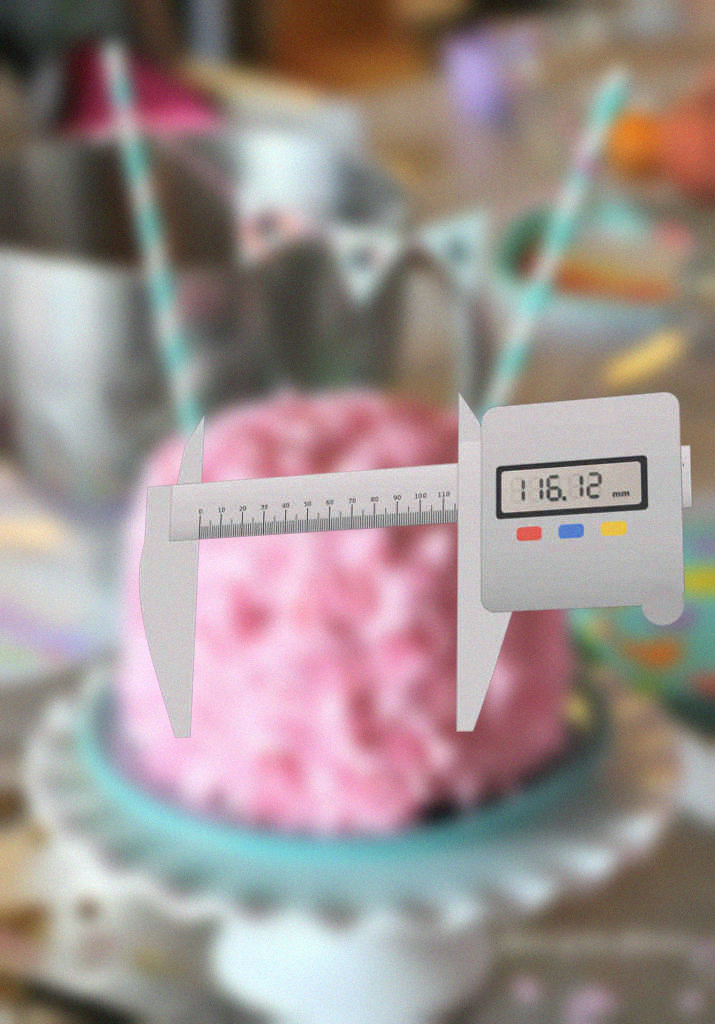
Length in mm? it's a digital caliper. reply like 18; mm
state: 116.12; mm
